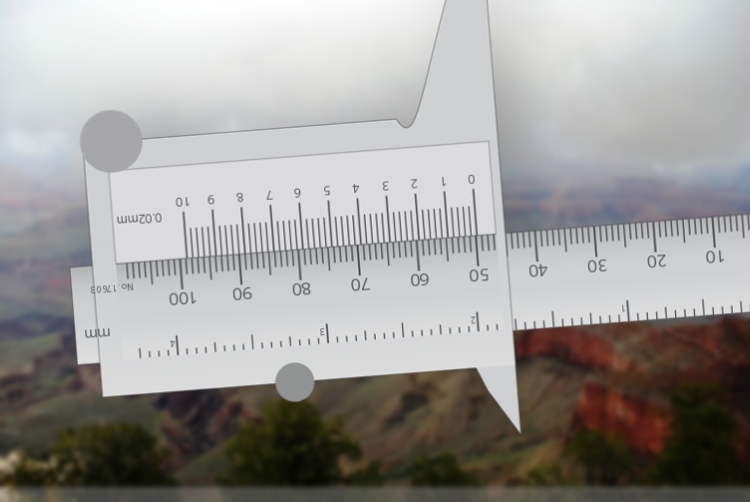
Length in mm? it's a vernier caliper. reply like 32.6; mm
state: 49.8; mm
